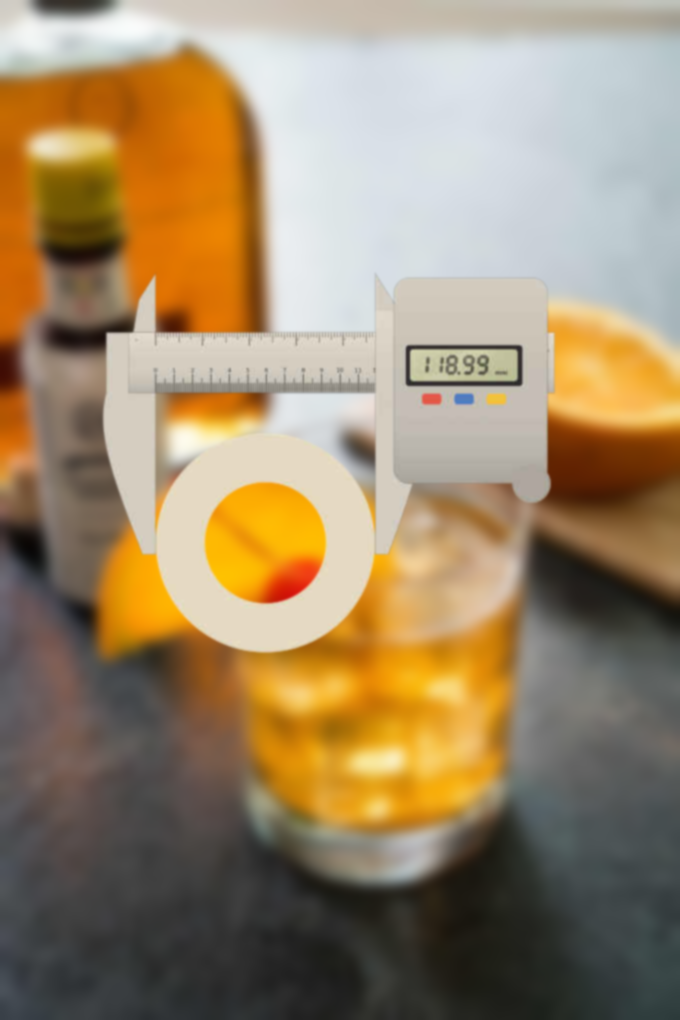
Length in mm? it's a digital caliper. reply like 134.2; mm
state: 118.99; mm
